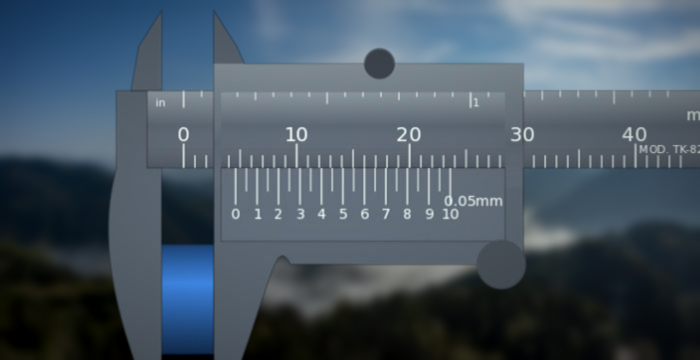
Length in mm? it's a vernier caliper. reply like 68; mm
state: 4.6; mm
